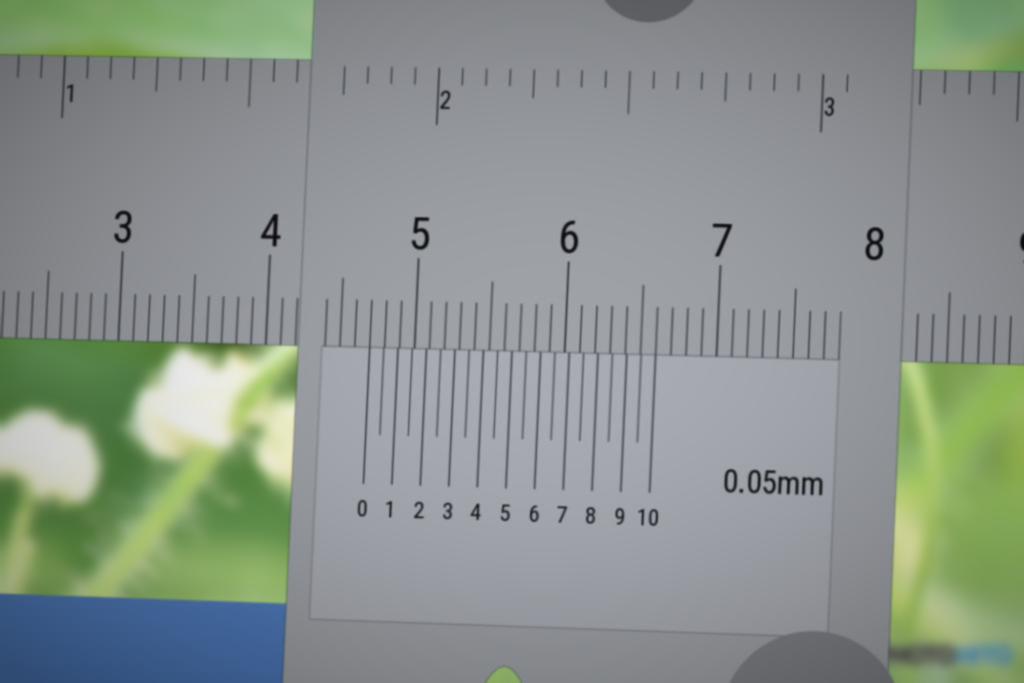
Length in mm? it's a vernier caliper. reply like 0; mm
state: 47.0; mm
